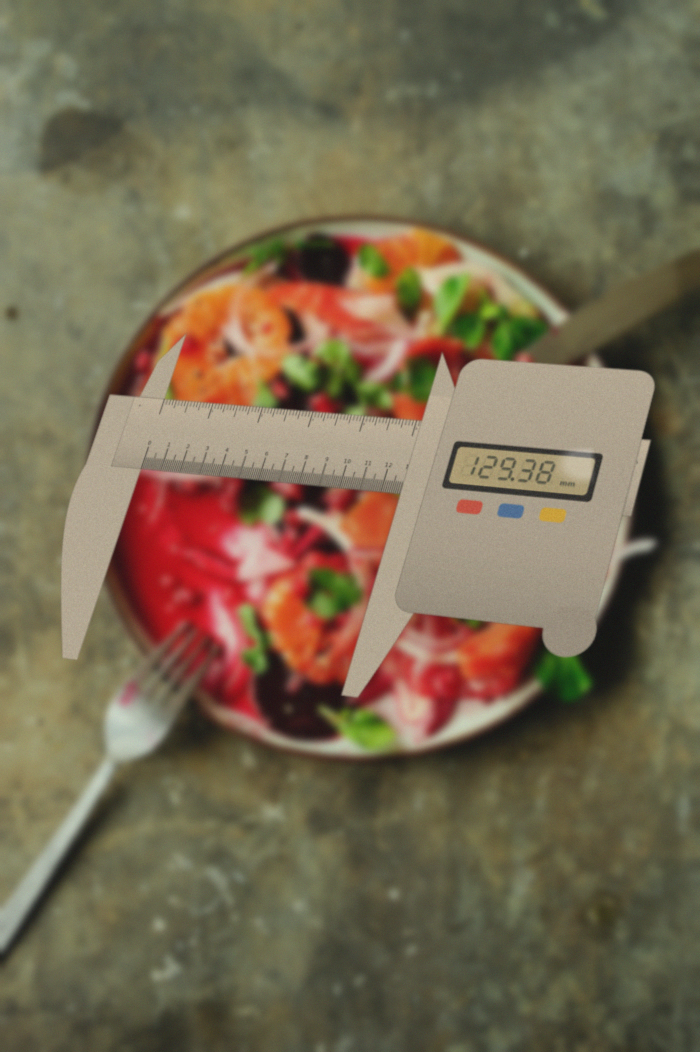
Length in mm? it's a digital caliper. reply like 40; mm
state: 129.38; mm
